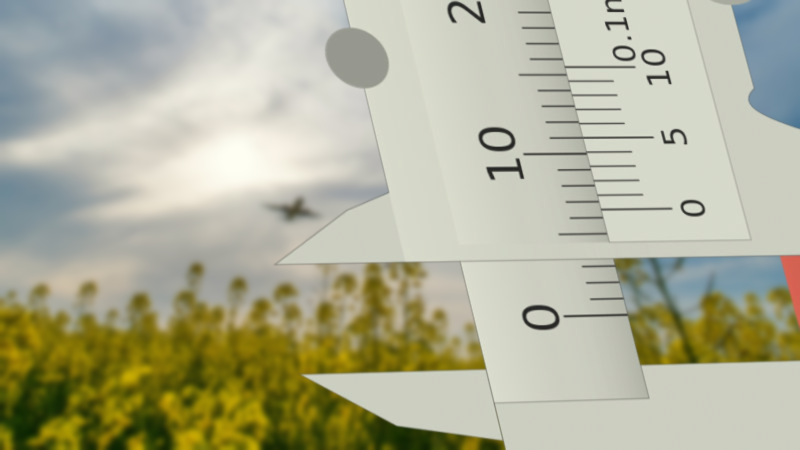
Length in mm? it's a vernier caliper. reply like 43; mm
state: 6.5; mm
